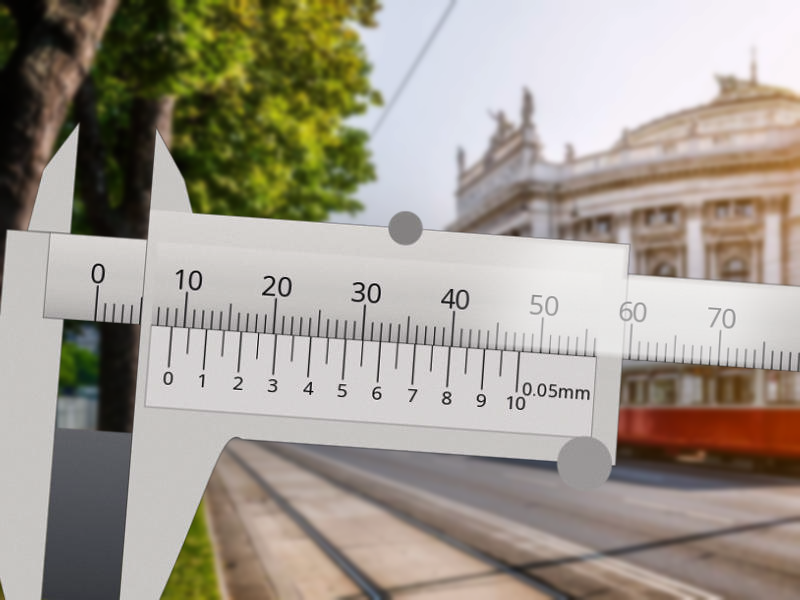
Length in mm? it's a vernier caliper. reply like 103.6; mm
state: 8.6; mm
